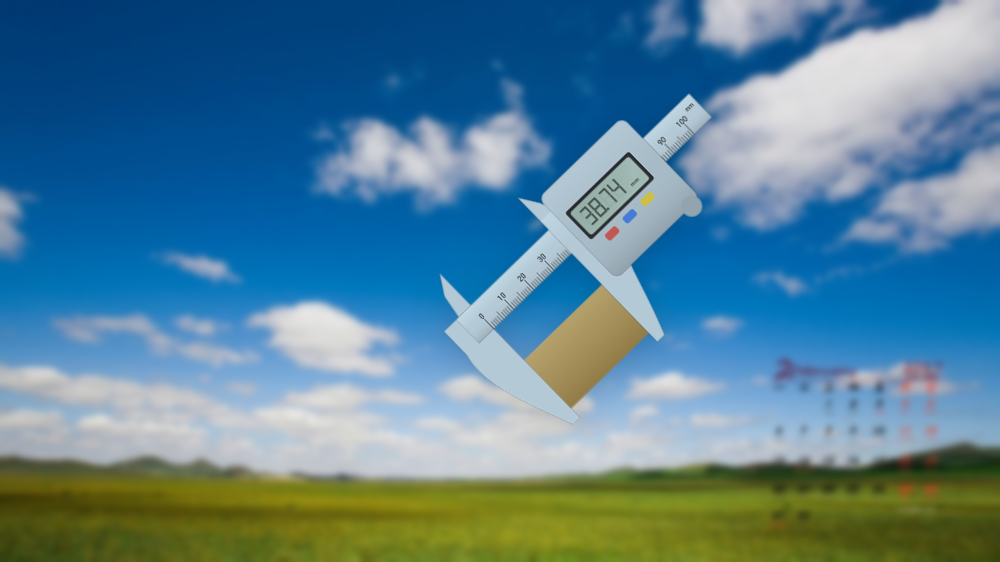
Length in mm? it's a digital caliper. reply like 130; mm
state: 38.74; mm
